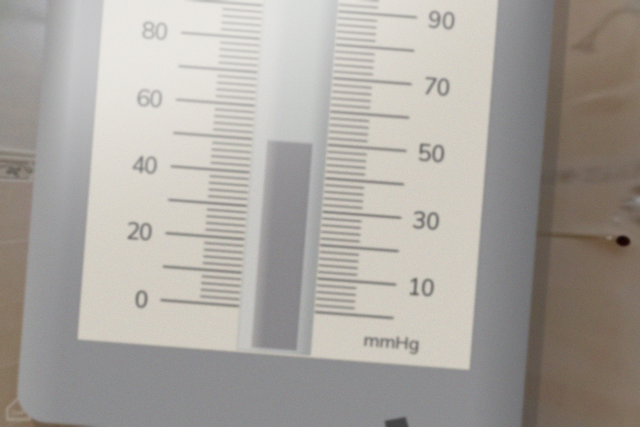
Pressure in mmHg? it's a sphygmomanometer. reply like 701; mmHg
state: 50; mmHg
